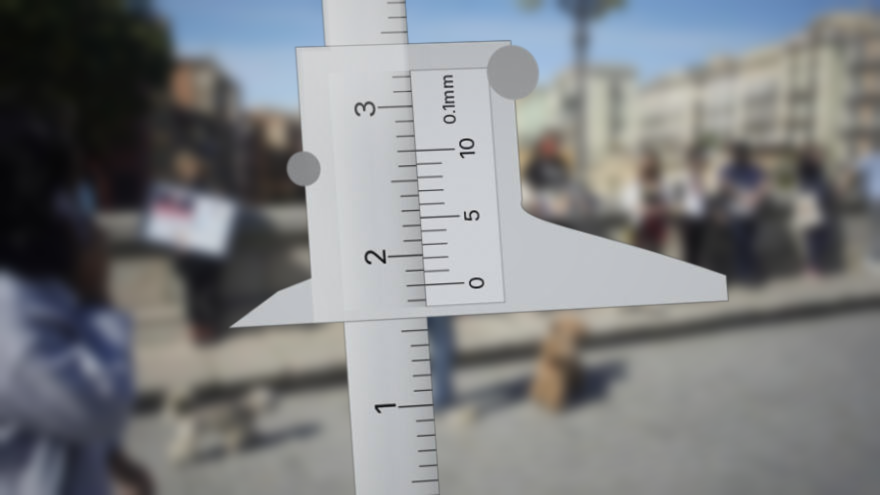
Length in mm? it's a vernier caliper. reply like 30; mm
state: 18.0; mm
